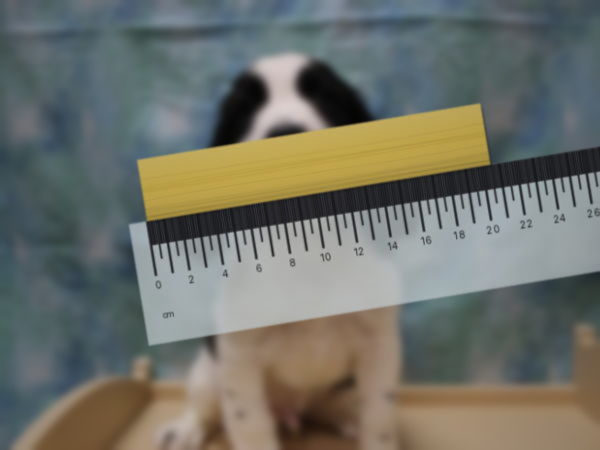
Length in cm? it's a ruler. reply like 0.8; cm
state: 20.5; cm
